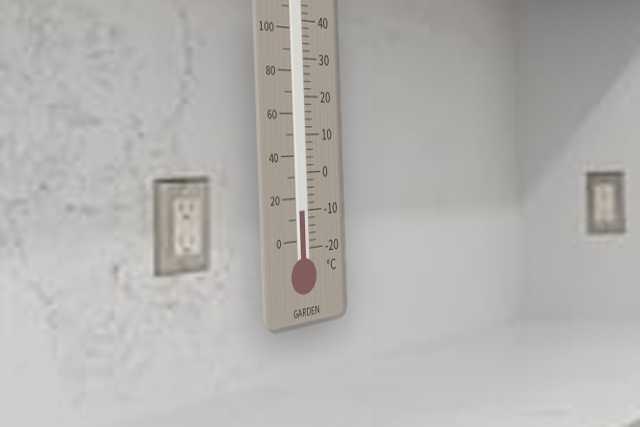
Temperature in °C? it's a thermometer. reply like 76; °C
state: -10; °C
